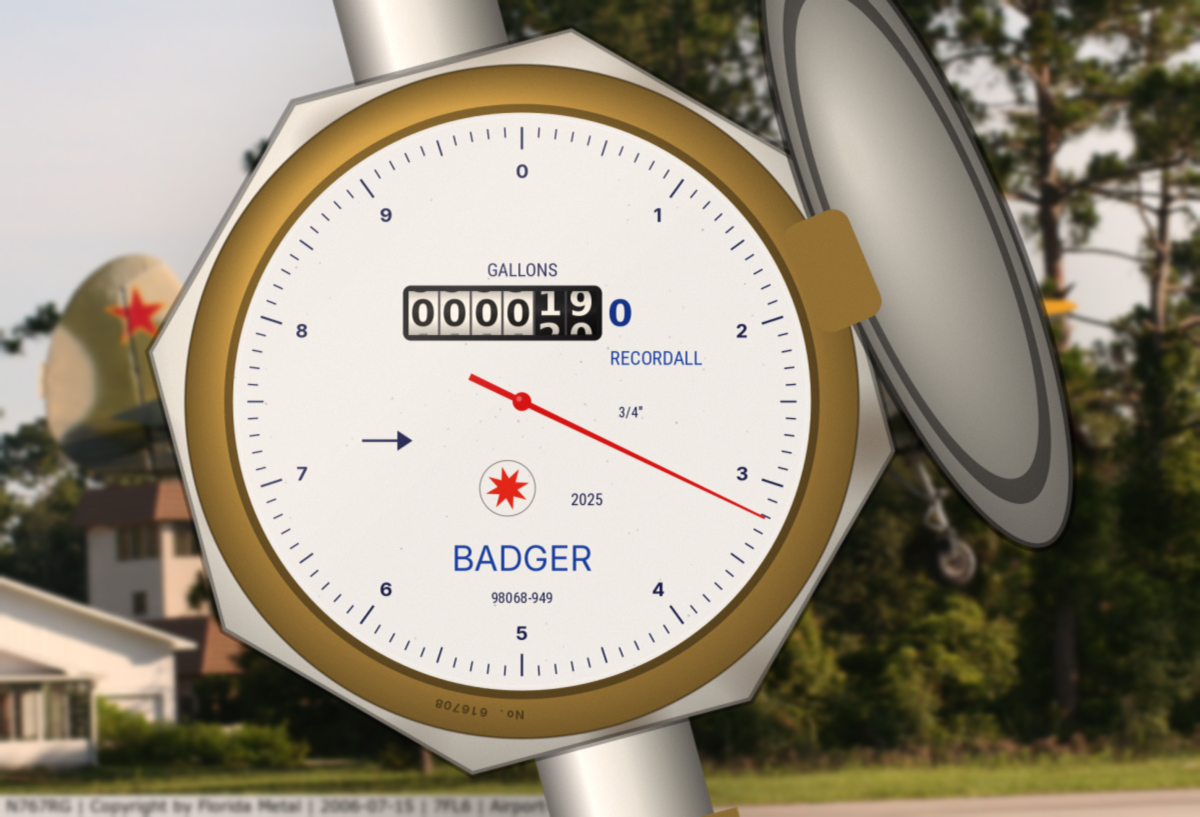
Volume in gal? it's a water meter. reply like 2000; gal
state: 193.2; gal
